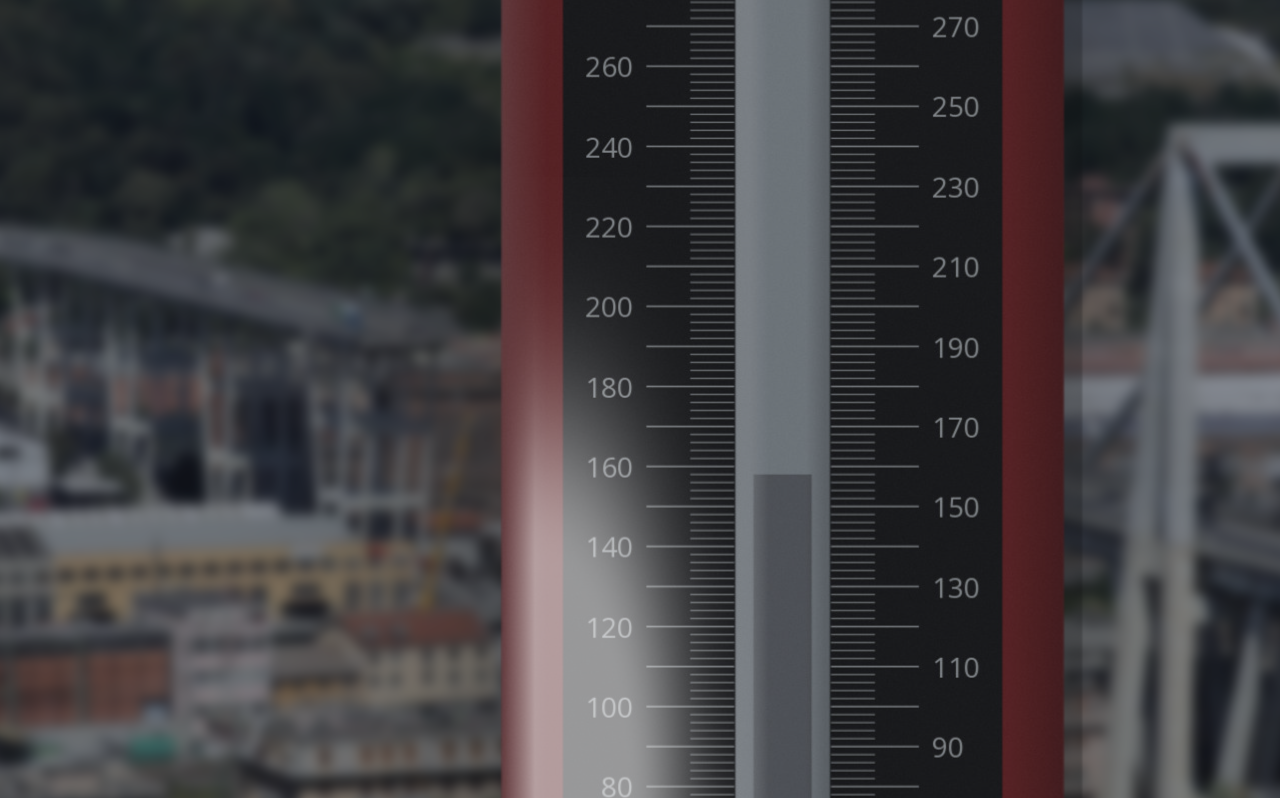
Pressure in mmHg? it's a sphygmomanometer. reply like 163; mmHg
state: 158; mmHg
